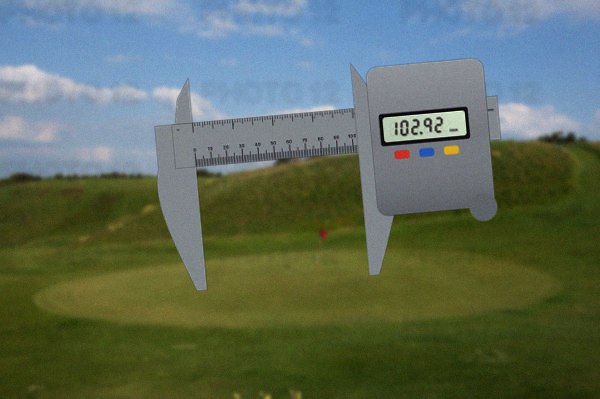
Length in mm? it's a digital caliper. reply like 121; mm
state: 102.92; mm
